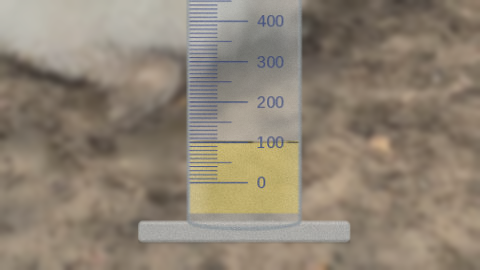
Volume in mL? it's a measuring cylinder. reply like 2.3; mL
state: 100; mL
